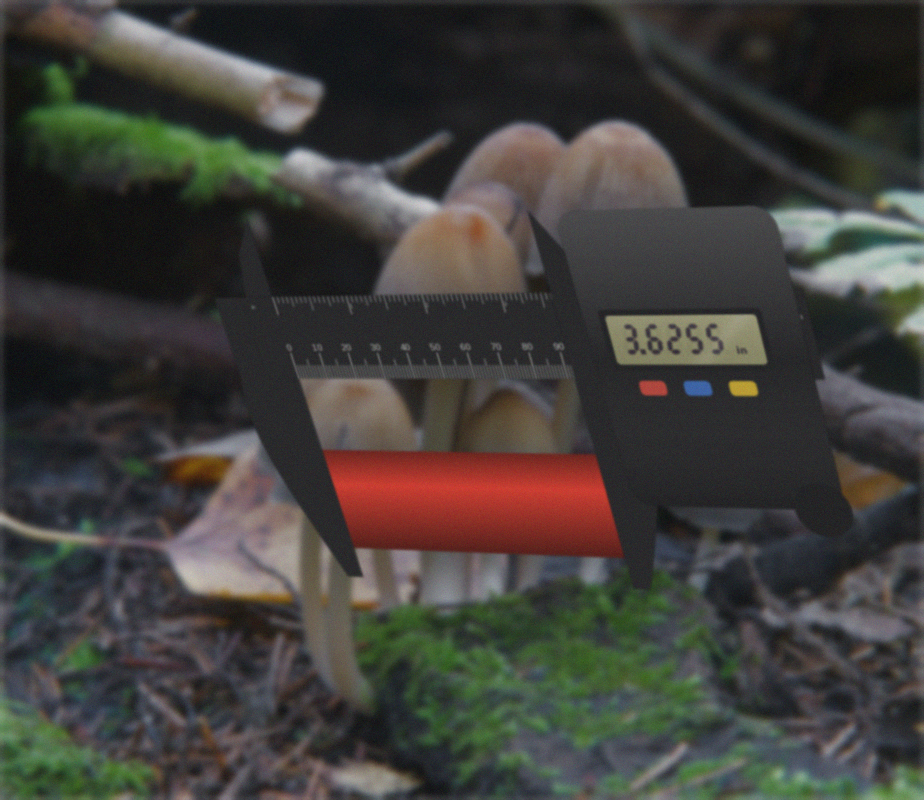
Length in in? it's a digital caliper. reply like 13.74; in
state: 3.6255; in
